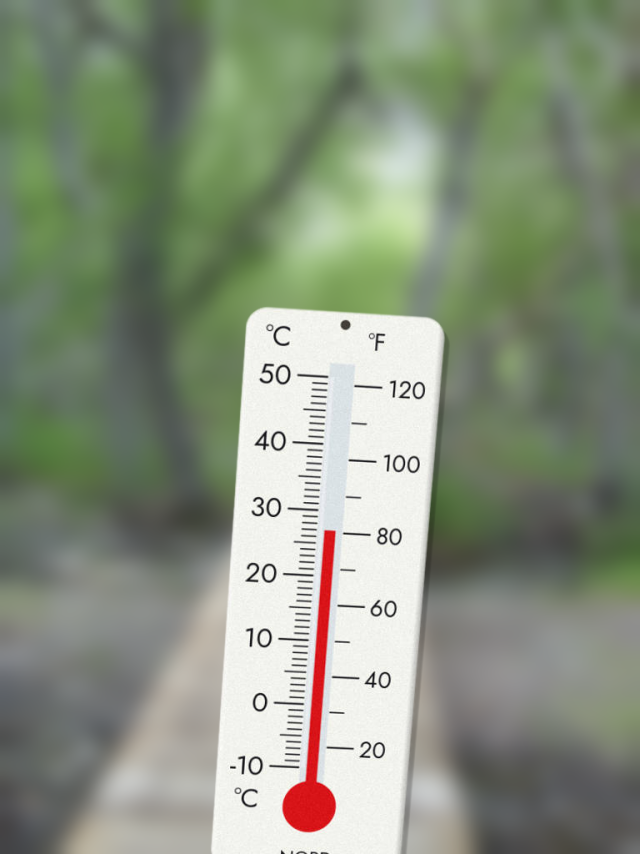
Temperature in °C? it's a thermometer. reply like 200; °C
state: 27; °C
